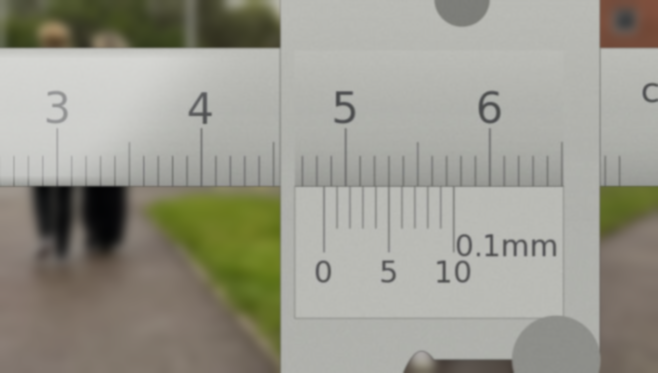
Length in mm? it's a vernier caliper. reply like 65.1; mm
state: 48.5; mm
